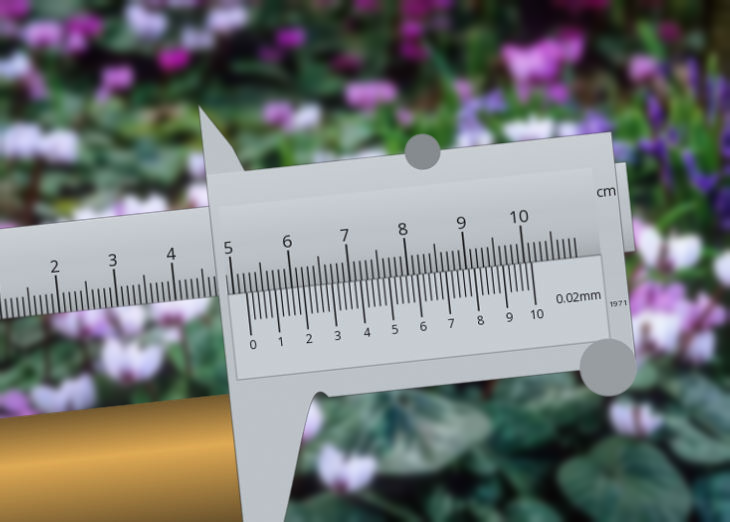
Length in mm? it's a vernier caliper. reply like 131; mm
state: 52.2; mm
